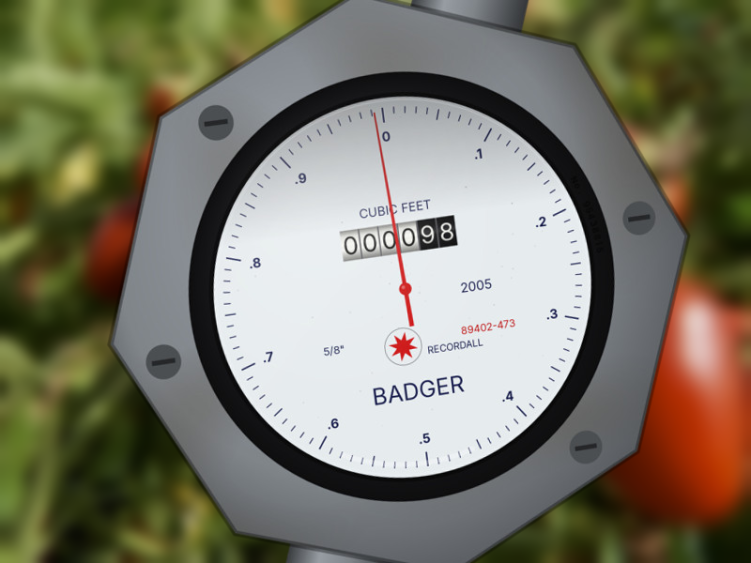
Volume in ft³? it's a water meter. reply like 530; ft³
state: 97.99; ft³
